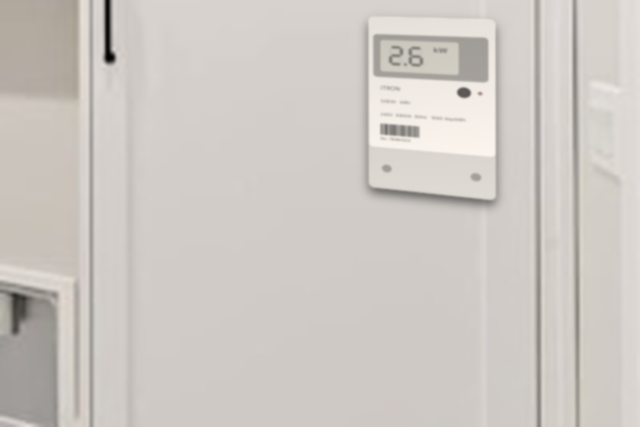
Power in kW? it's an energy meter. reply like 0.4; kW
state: 2.6; kW
